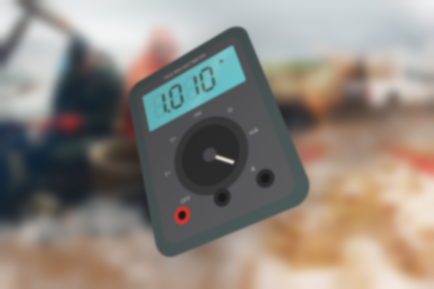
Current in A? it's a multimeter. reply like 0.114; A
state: 1.010; A
